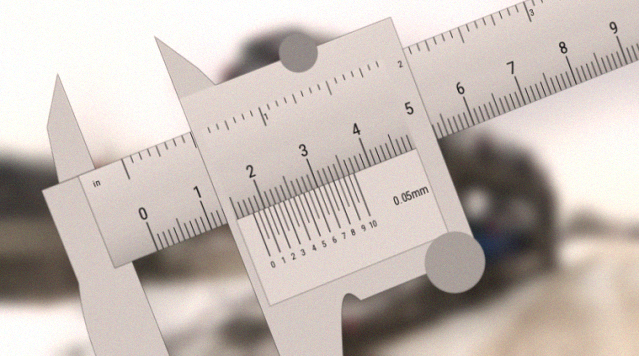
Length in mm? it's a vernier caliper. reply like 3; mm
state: 17.8; mm
